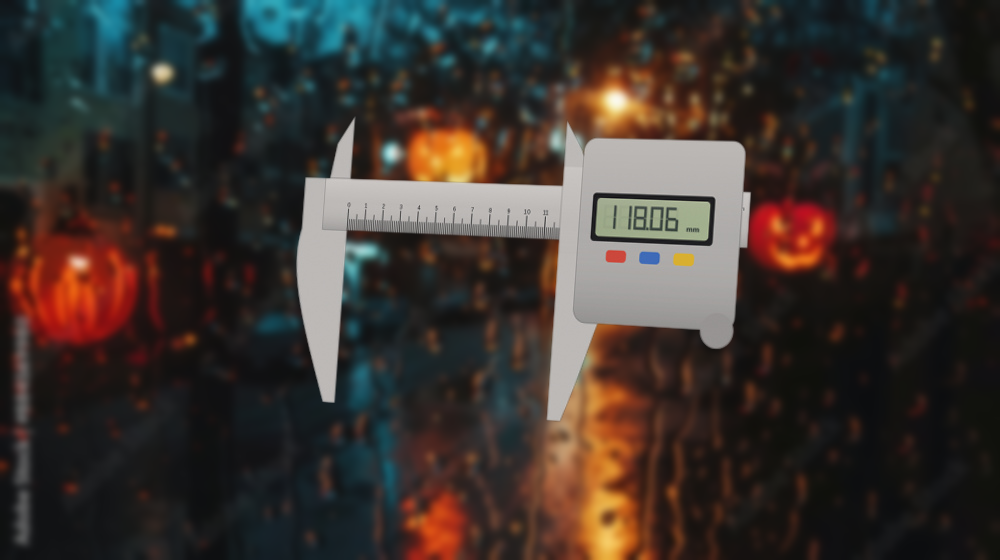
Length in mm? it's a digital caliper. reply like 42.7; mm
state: 118.06; mm
